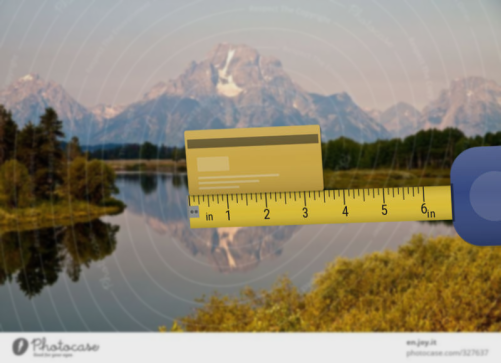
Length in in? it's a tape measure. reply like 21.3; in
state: 3.5; in
